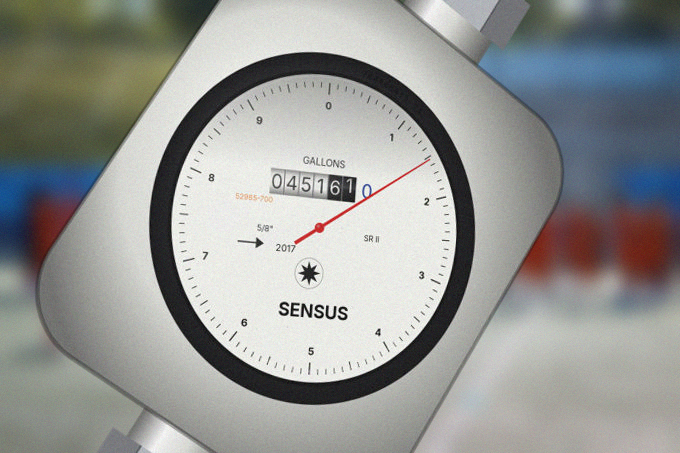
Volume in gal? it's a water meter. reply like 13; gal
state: 451611.5; gal
